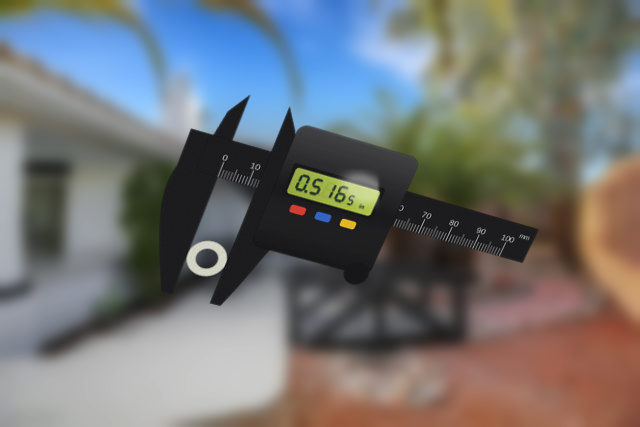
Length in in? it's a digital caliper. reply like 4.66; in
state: 0.5165; in
